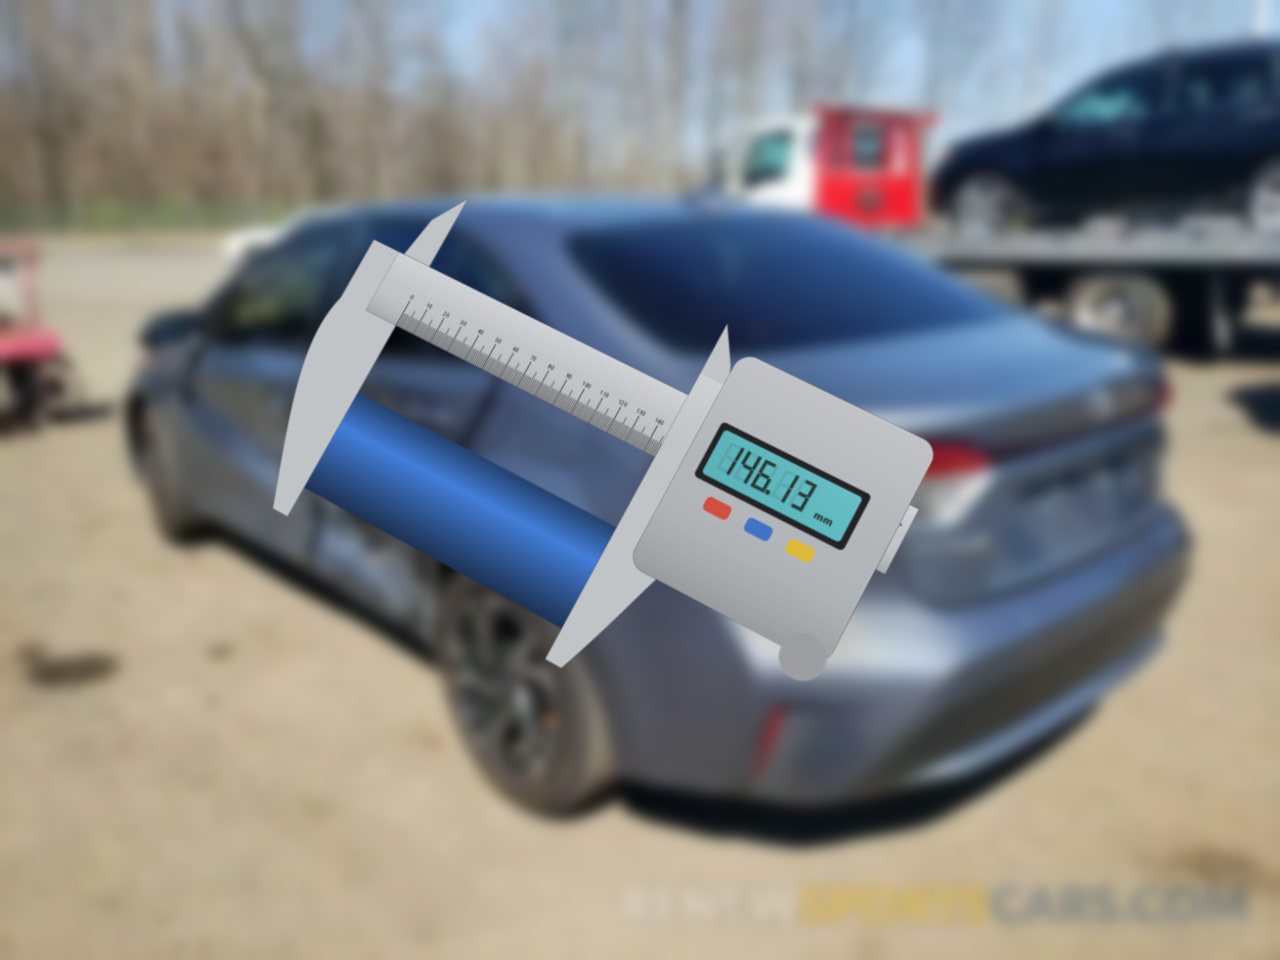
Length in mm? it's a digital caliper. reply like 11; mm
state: 146.13; mm
